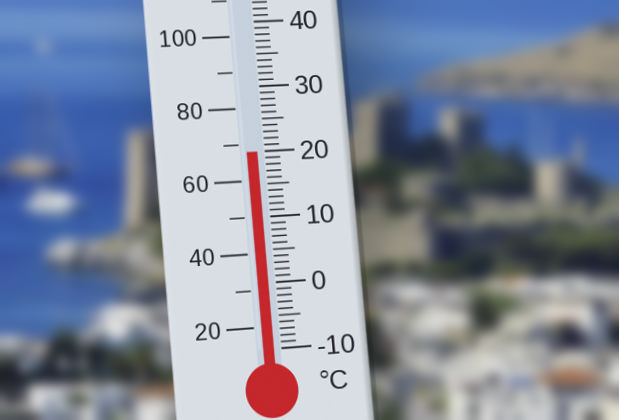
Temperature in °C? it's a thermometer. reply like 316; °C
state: 20; °C
